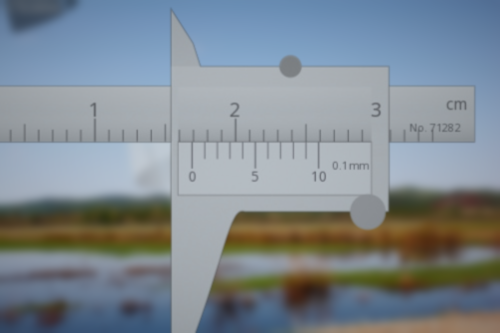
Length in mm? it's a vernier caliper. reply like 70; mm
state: 16.9; mm
